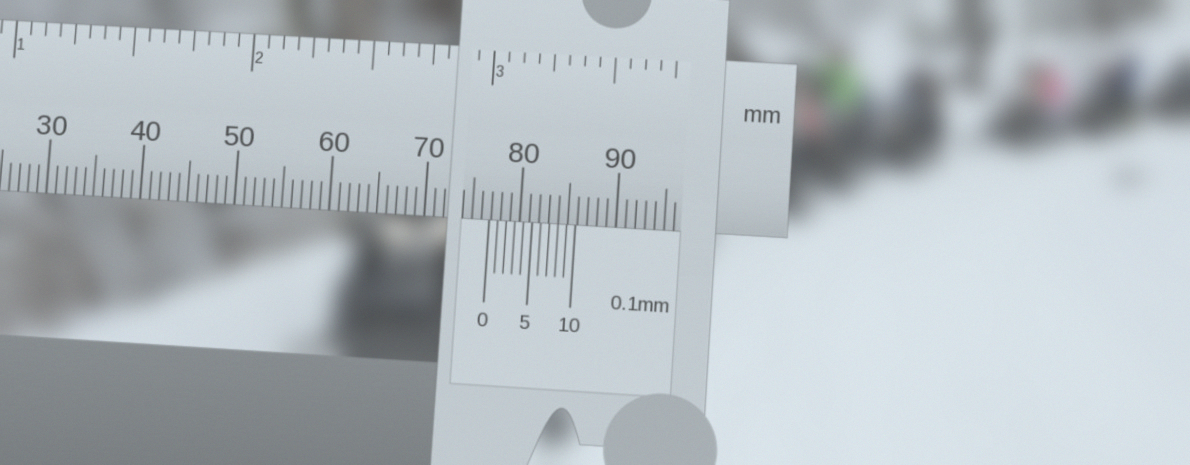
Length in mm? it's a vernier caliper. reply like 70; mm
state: 76.8; mm
